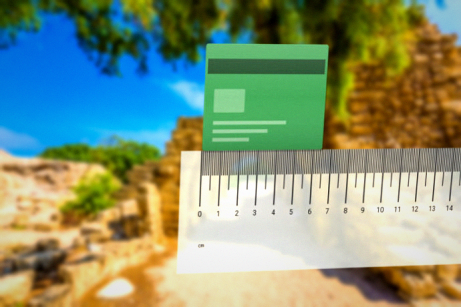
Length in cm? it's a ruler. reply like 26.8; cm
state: 6.5; cm
